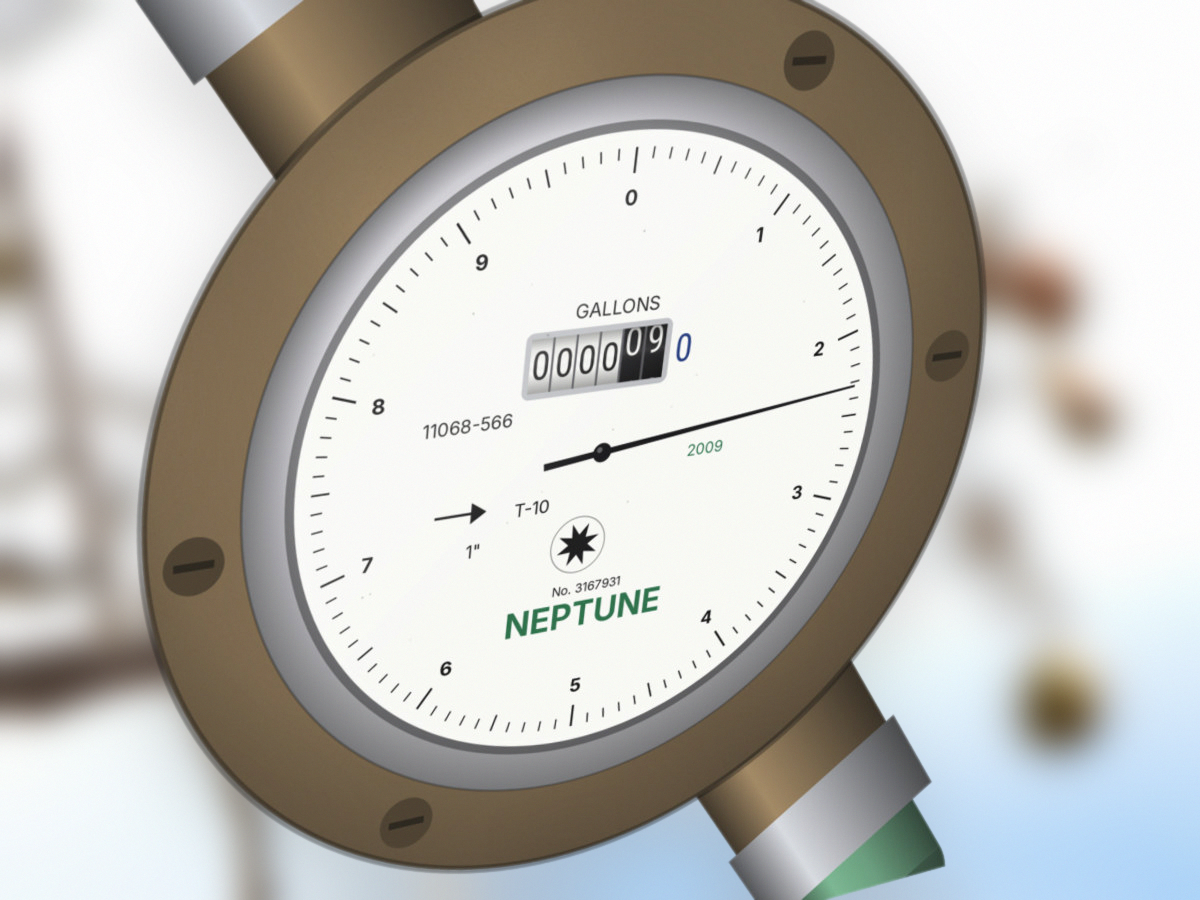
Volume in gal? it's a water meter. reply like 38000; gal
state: 92.3; gal
